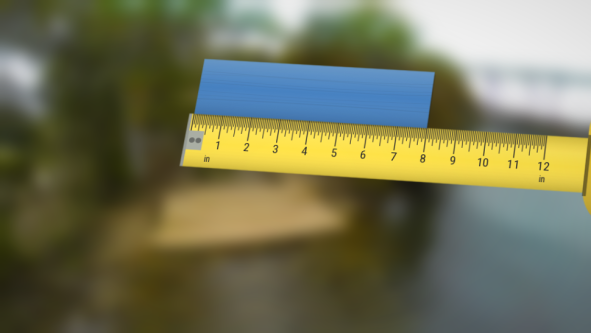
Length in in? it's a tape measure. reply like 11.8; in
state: 8; in
